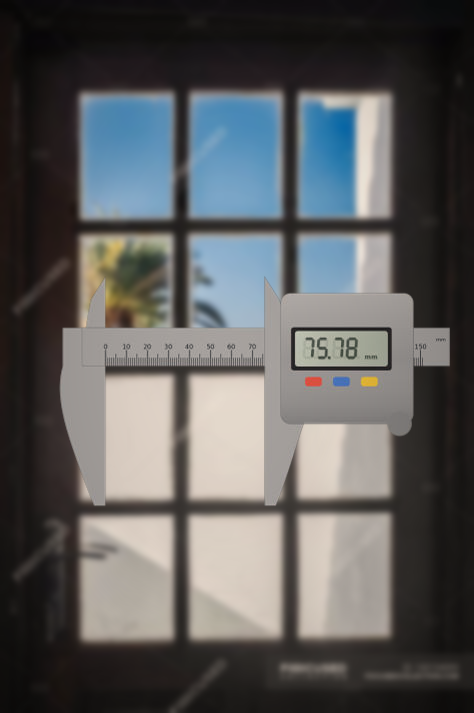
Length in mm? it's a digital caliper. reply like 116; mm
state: 75.78; mm
